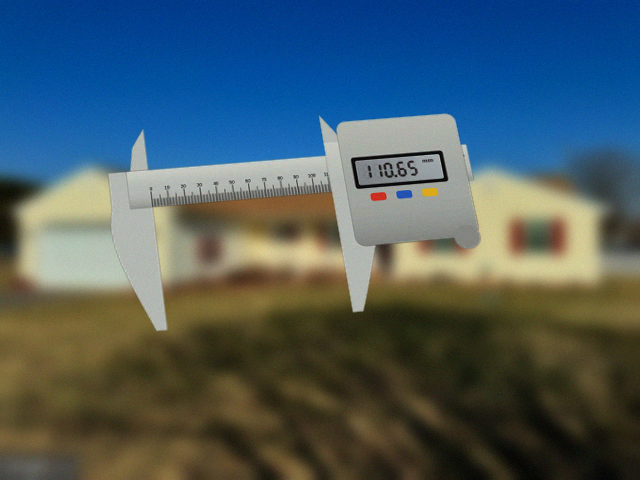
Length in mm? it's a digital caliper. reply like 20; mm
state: 110.65; mm
